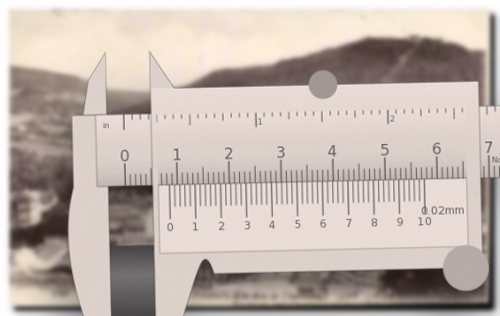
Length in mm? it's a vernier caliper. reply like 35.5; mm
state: 8.5; mm
